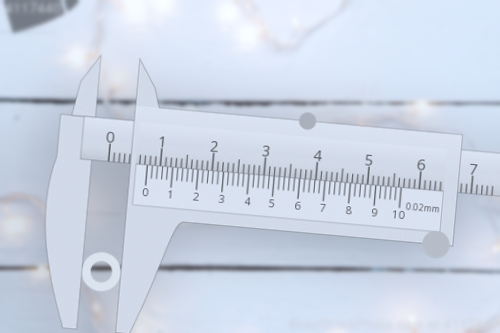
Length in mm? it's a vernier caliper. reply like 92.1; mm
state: 7.5; mm
